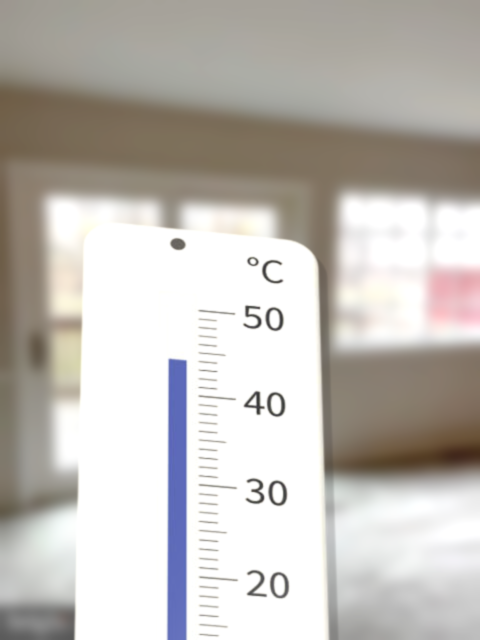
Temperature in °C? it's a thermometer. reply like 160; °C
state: 44; °C
